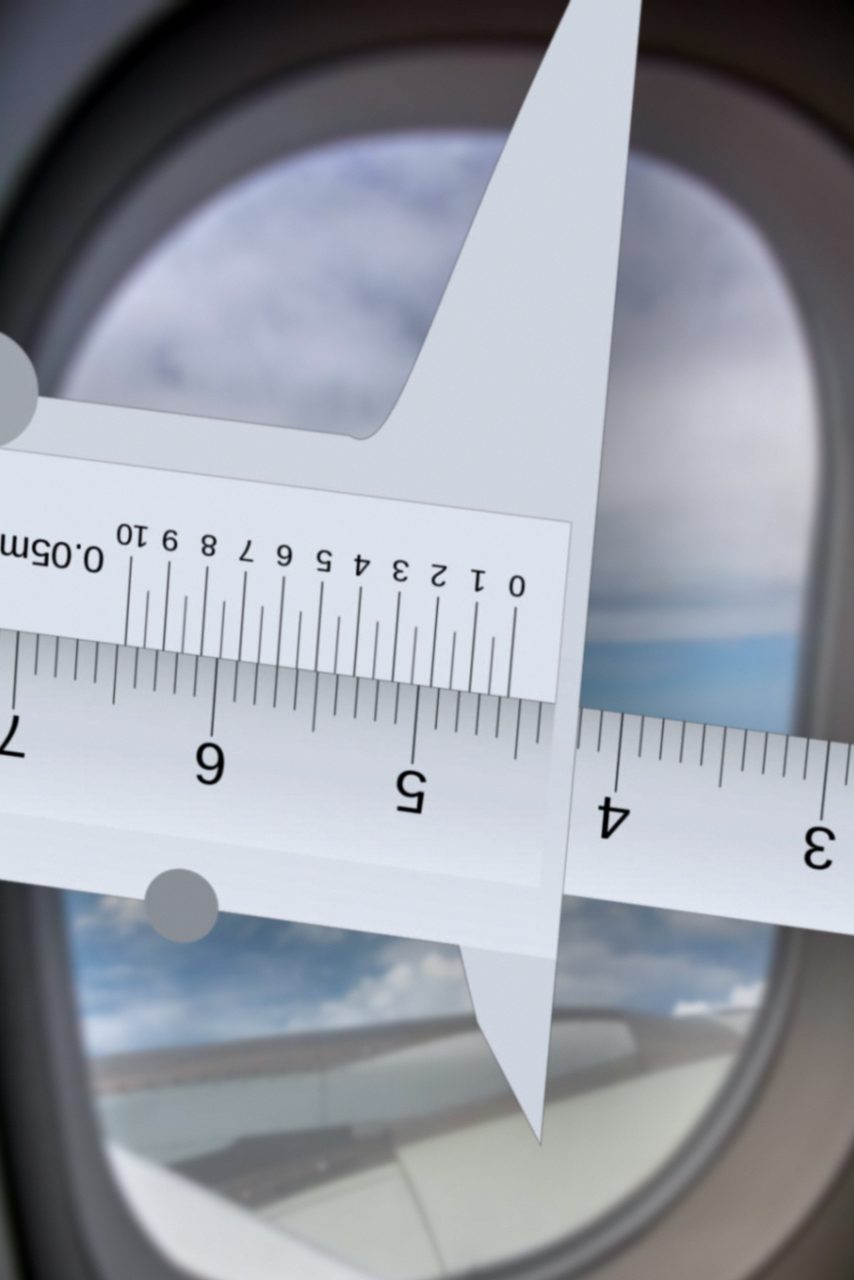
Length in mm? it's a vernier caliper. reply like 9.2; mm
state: 45.6; mm
